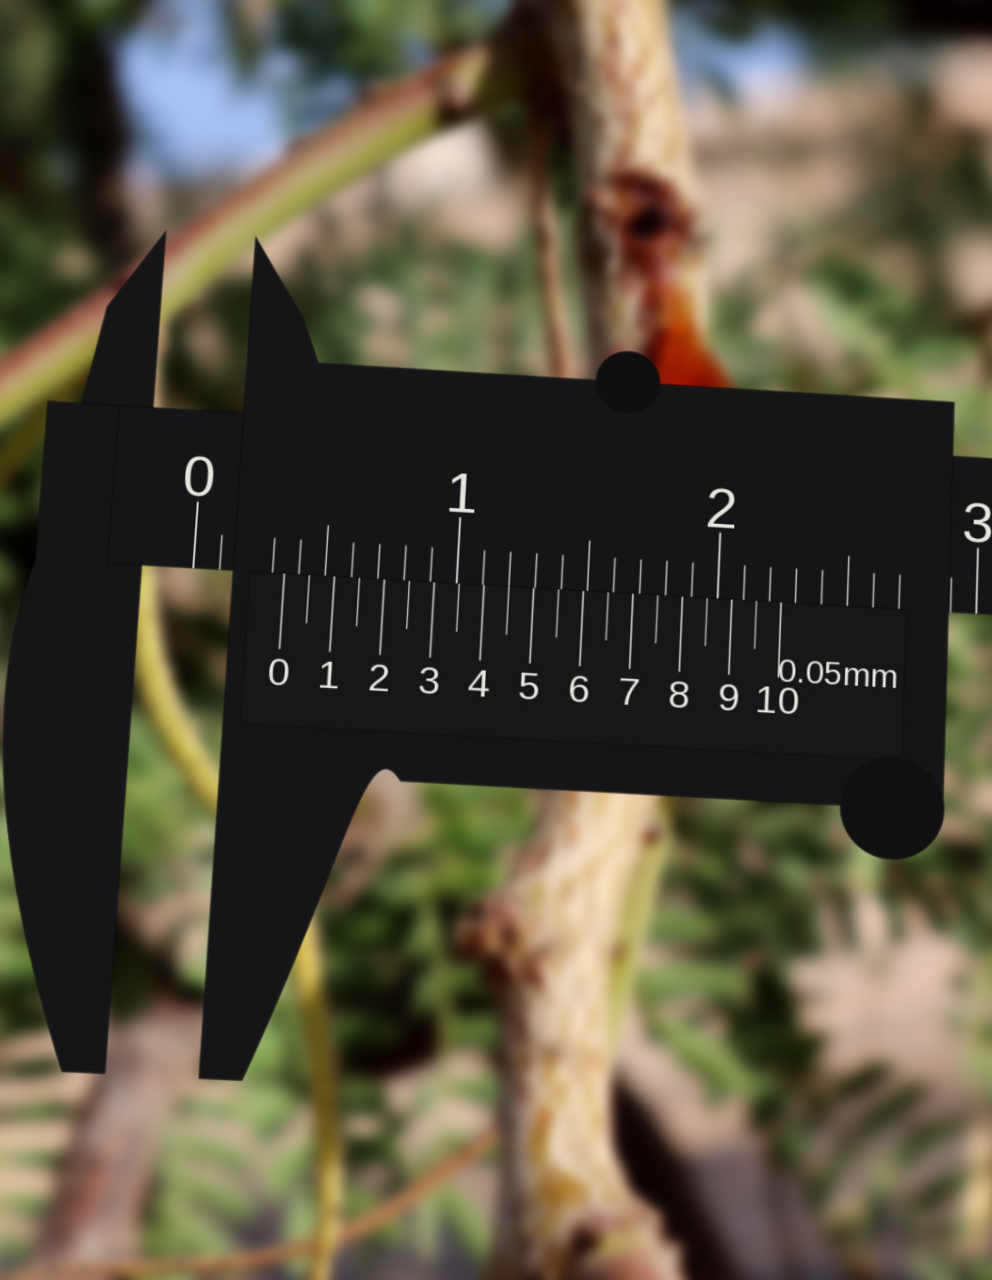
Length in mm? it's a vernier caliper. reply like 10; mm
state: 3.45; mm
